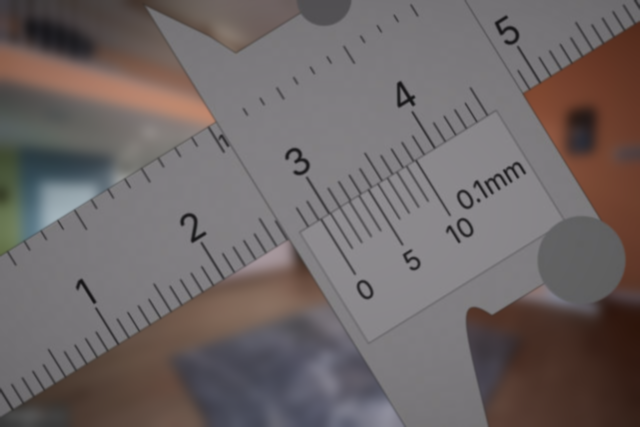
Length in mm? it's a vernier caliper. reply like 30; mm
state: 29.2; mm
